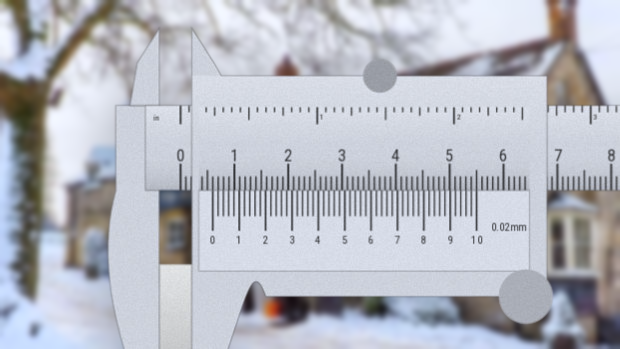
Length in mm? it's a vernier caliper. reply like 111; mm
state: 6.0; mm
